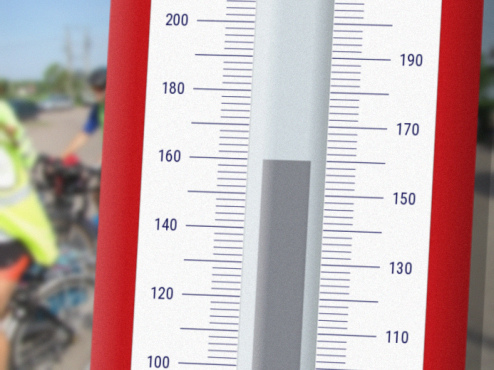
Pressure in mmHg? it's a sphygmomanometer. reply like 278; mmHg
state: 160; mmHg
